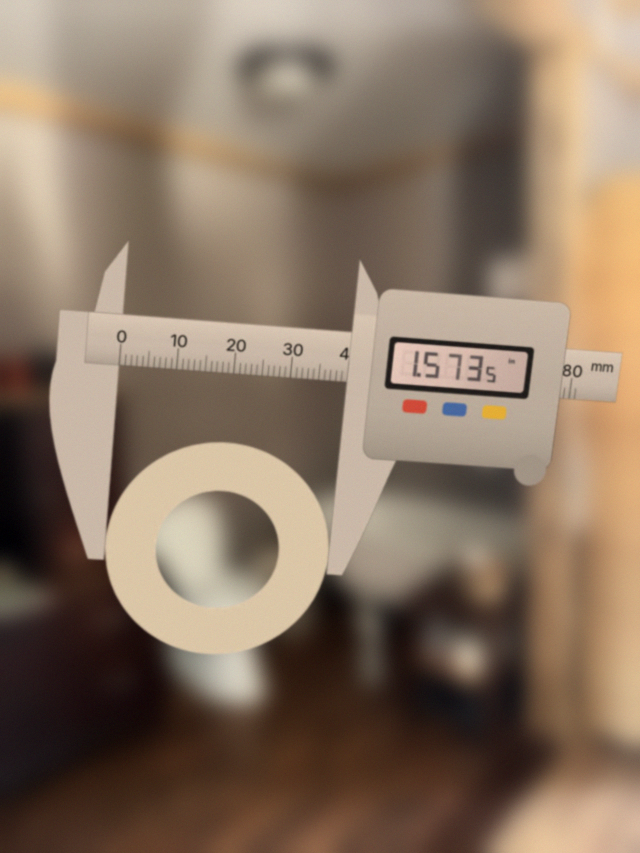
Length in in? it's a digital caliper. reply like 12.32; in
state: 1.5735; in
